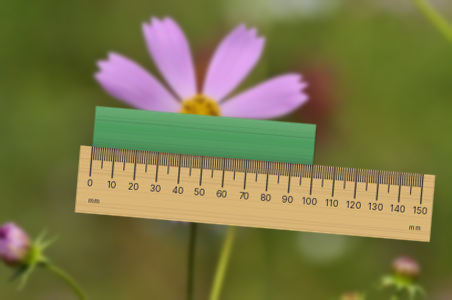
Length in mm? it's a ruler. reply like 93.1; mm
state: 100; mm
